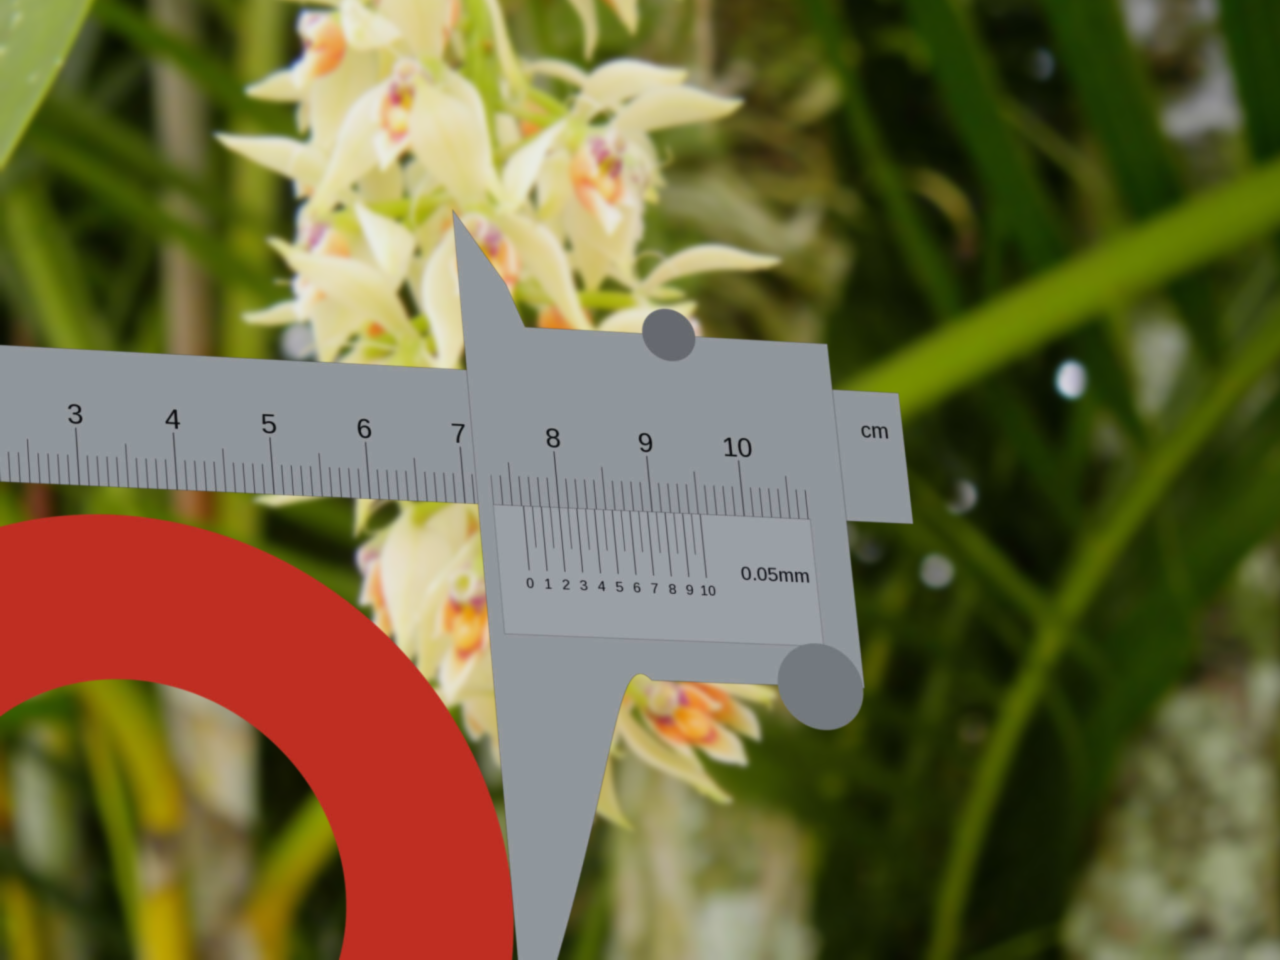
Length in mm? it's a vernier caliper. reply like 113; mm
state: 76.2; mm
